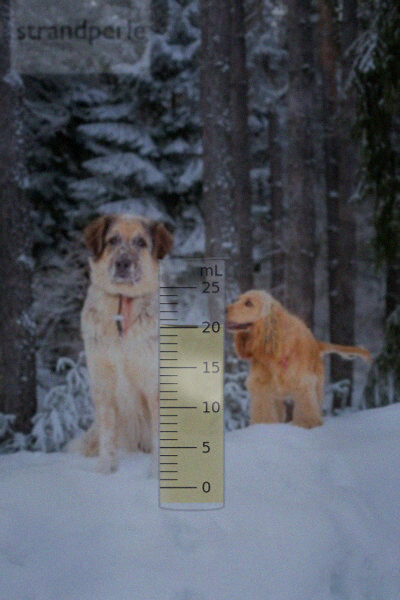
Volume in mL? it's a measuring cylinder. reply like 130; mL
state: 20; mL
